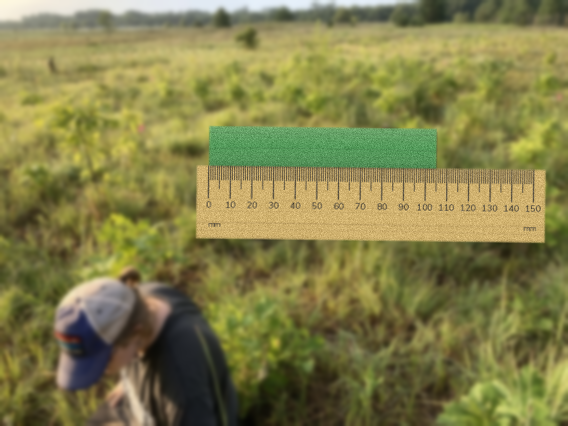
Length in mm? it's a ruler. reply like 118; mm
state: 105; mm
